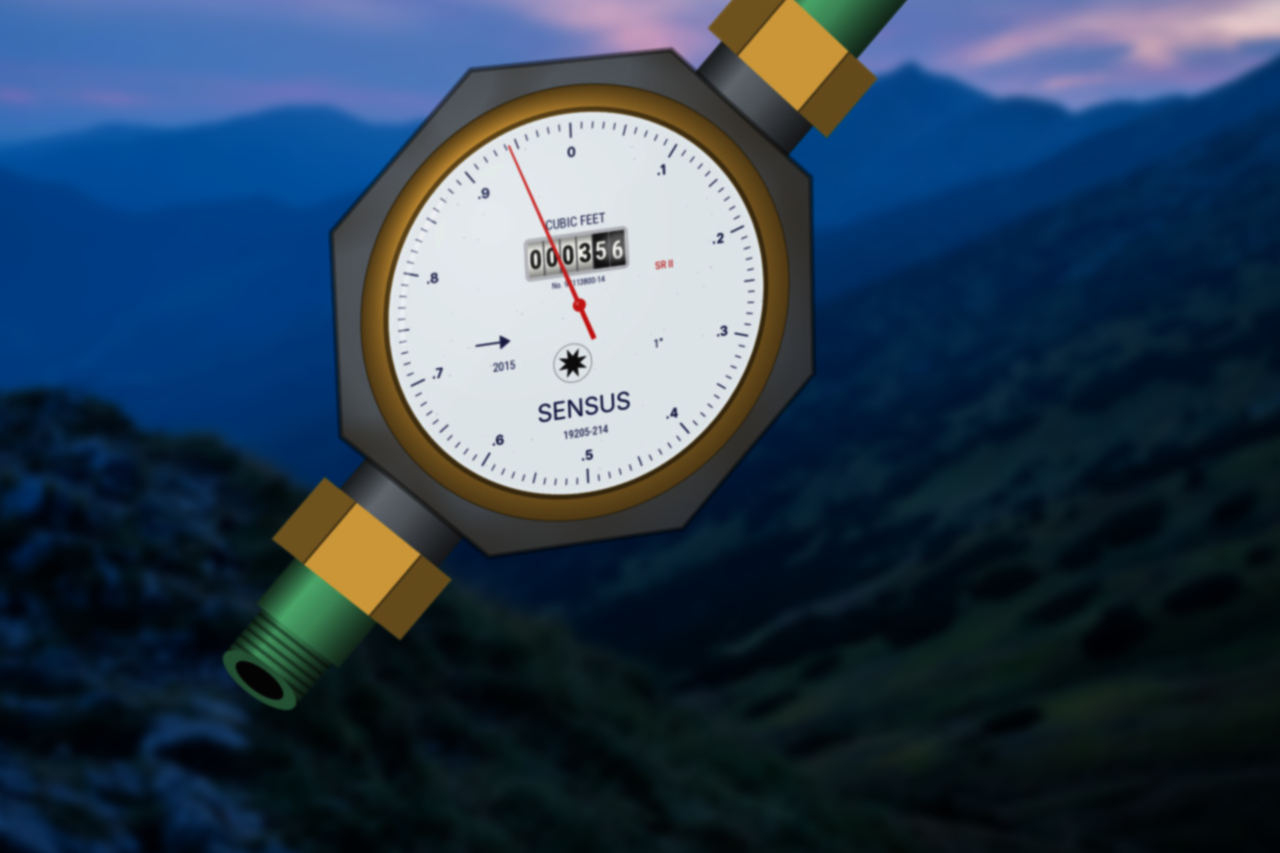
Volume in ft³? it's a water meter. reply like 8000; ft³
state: 355.94; ft³
